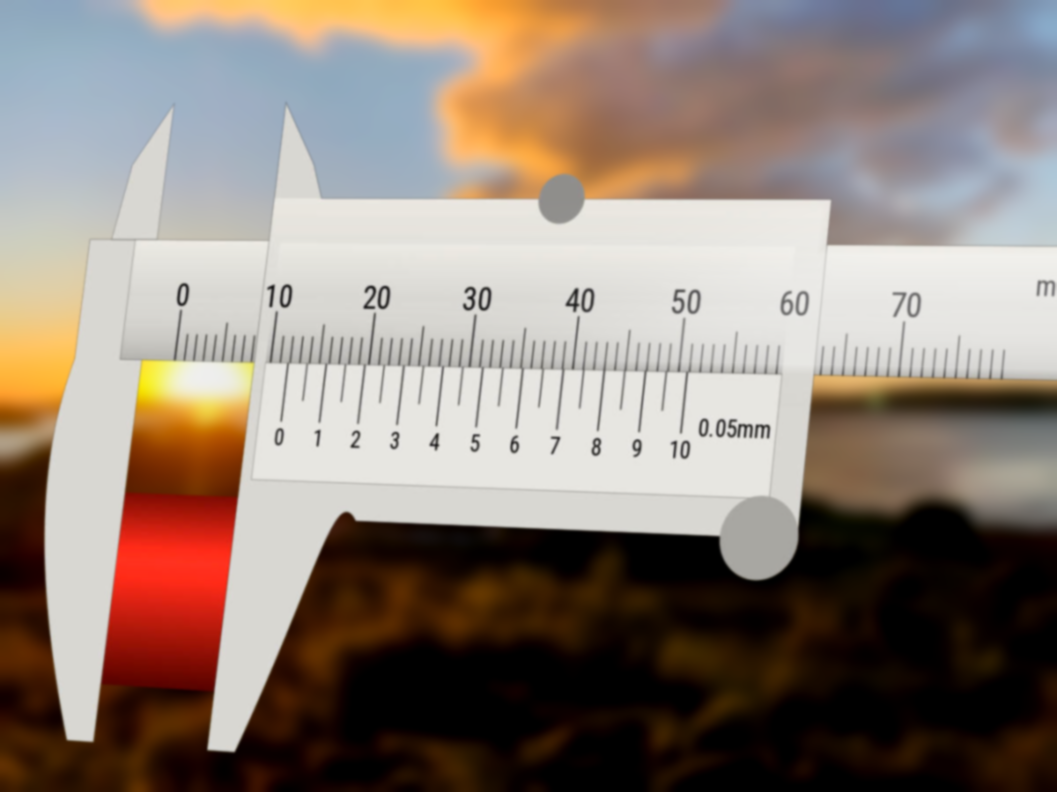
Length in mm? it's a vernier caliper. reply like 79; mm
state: 11.8; mm
